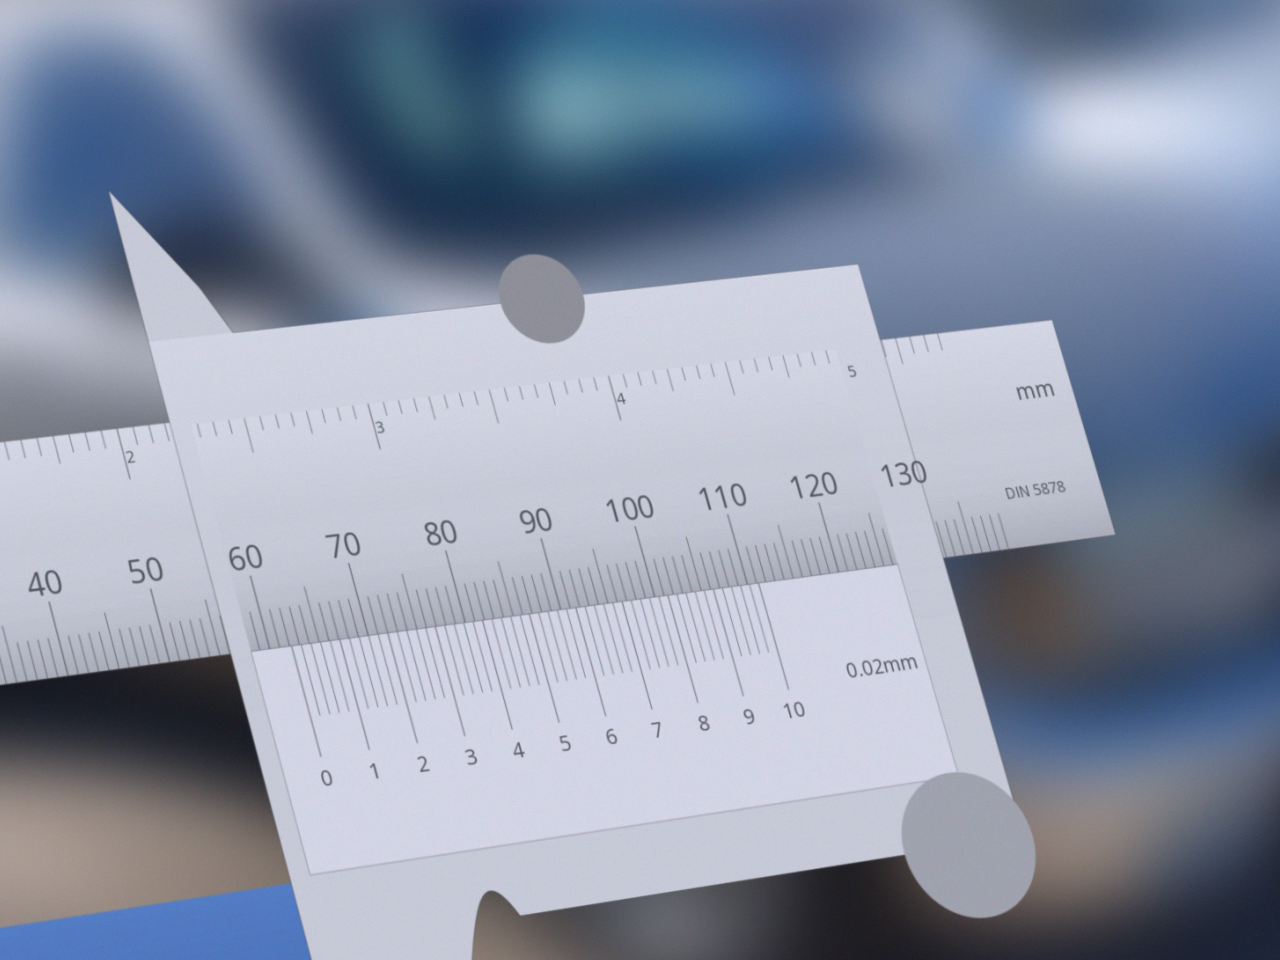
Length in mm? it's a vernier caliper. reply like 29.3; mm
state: 62.2; mm
